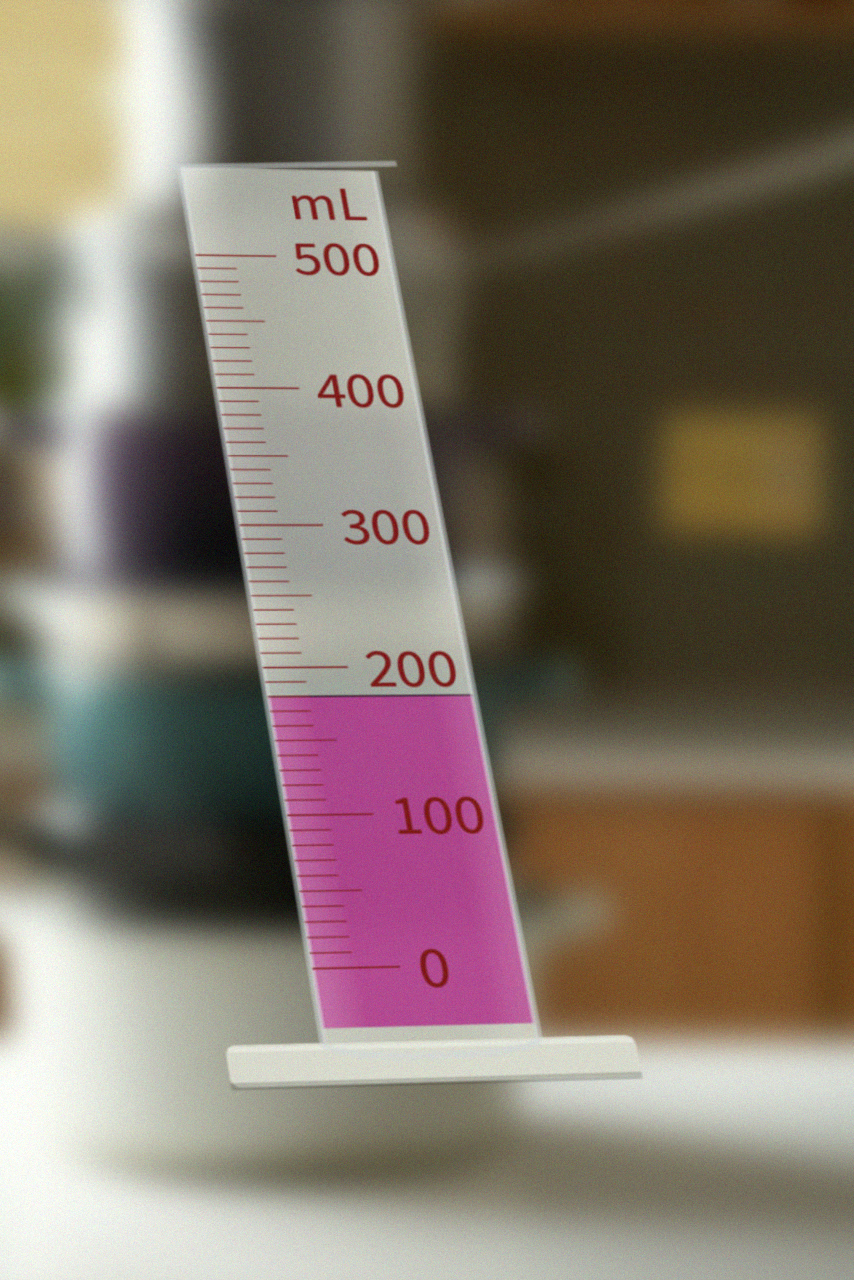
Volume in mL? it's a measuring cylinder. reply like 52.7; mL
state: 180; mL
